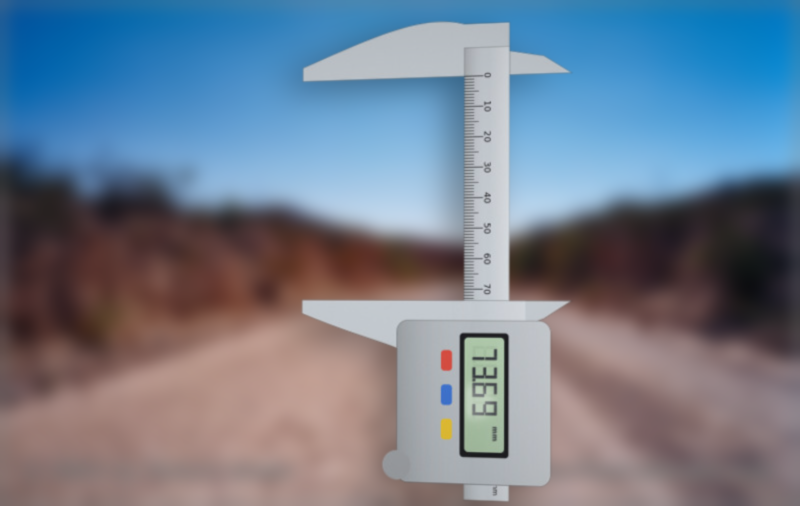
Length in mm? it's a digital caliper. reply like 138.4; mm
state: 73.69; mm
